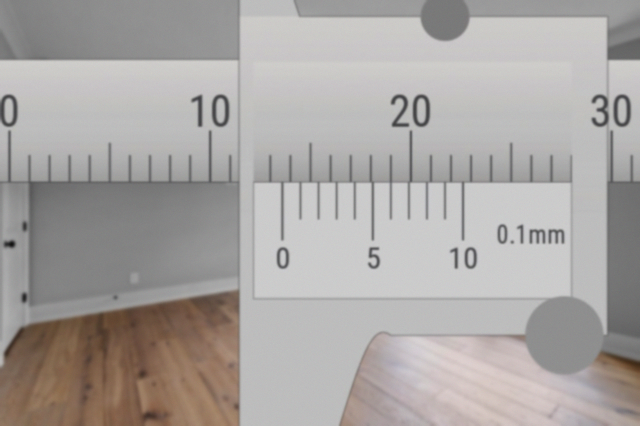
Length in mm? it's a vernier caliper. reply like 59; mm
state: 13.6; mm
